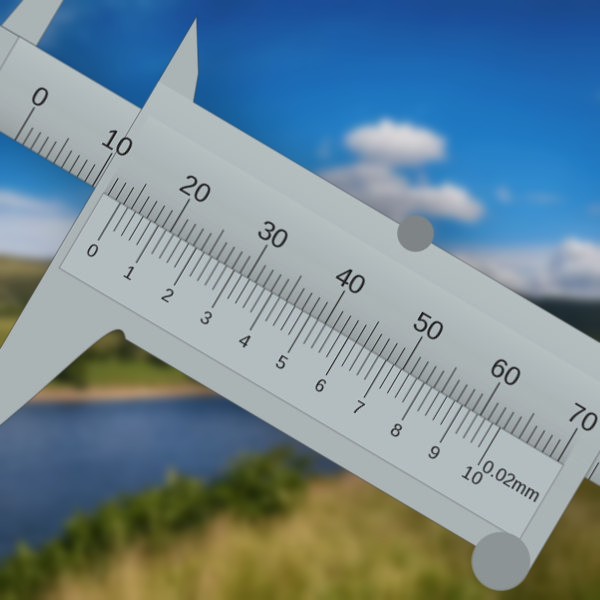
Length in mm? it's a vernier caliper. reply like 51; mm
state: 13.6; mm
